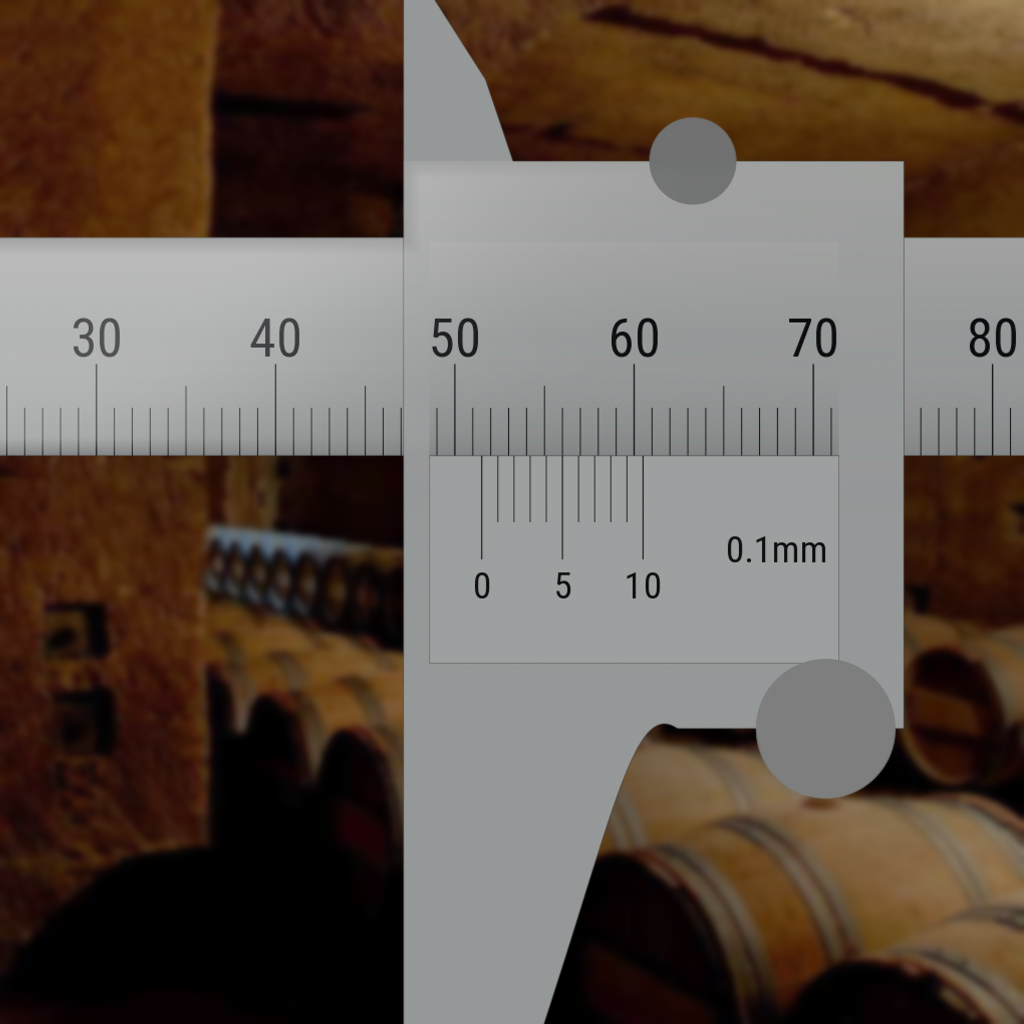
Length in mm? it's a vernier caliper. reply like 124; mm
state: 51.5; mm
